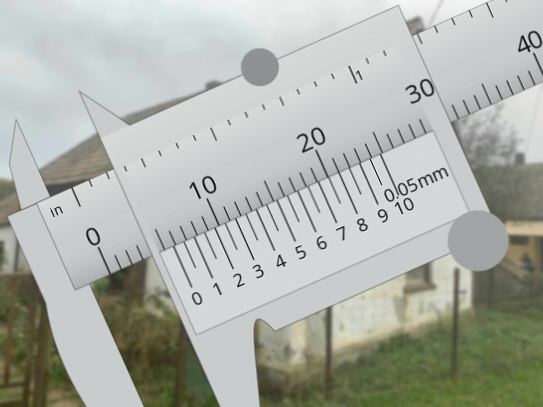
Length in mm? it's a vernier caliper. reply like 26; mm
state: 5.8; mm
